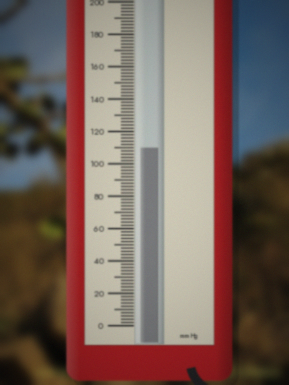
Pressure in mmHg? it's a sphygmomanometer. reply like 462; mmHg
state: 110; mmHg
